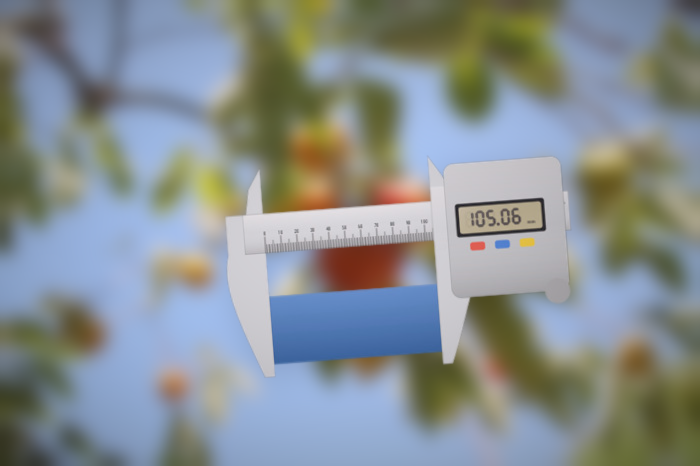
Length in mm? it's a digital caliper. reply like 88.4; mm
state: 105.06; mm
